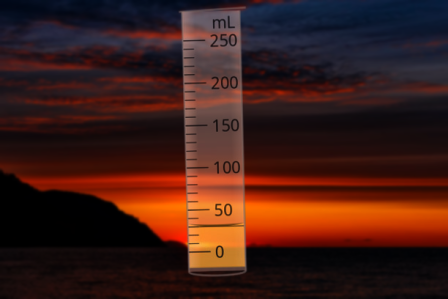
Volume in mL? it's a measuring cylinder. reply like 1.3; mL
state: 30; mL
